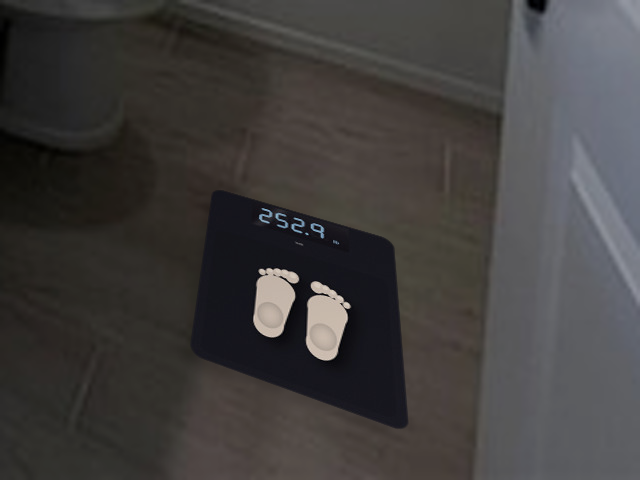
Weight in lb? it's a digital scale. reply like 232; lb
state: 252.9; lb
